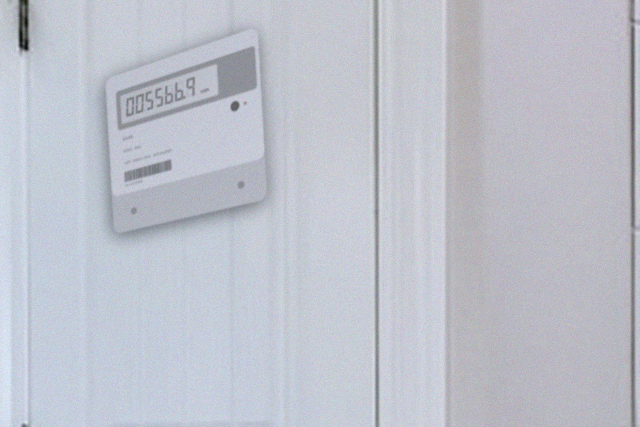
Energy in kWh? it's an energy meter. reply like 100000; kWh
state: 5566.9; kWh
